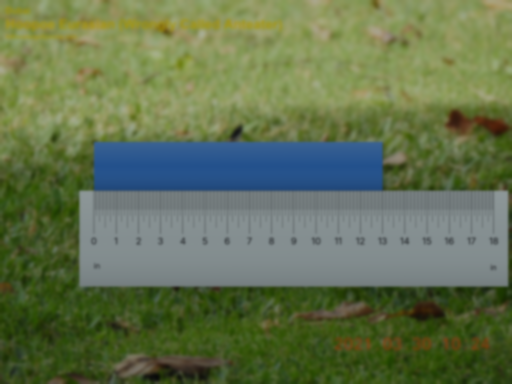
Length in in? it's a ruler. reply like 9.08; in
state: 13; in
